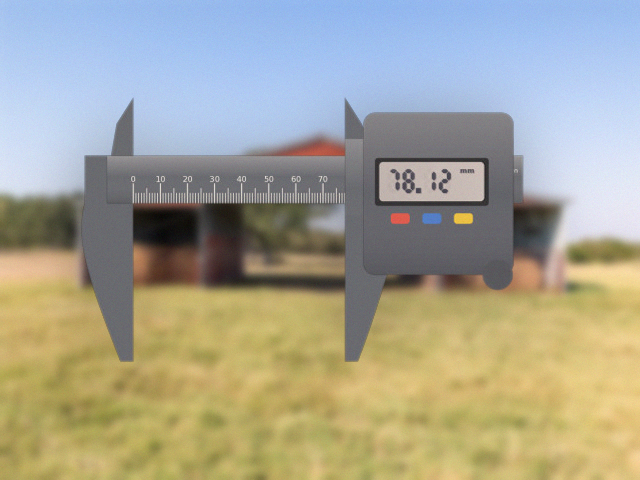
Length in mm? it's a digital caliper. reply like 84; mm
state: 78.12; mm
